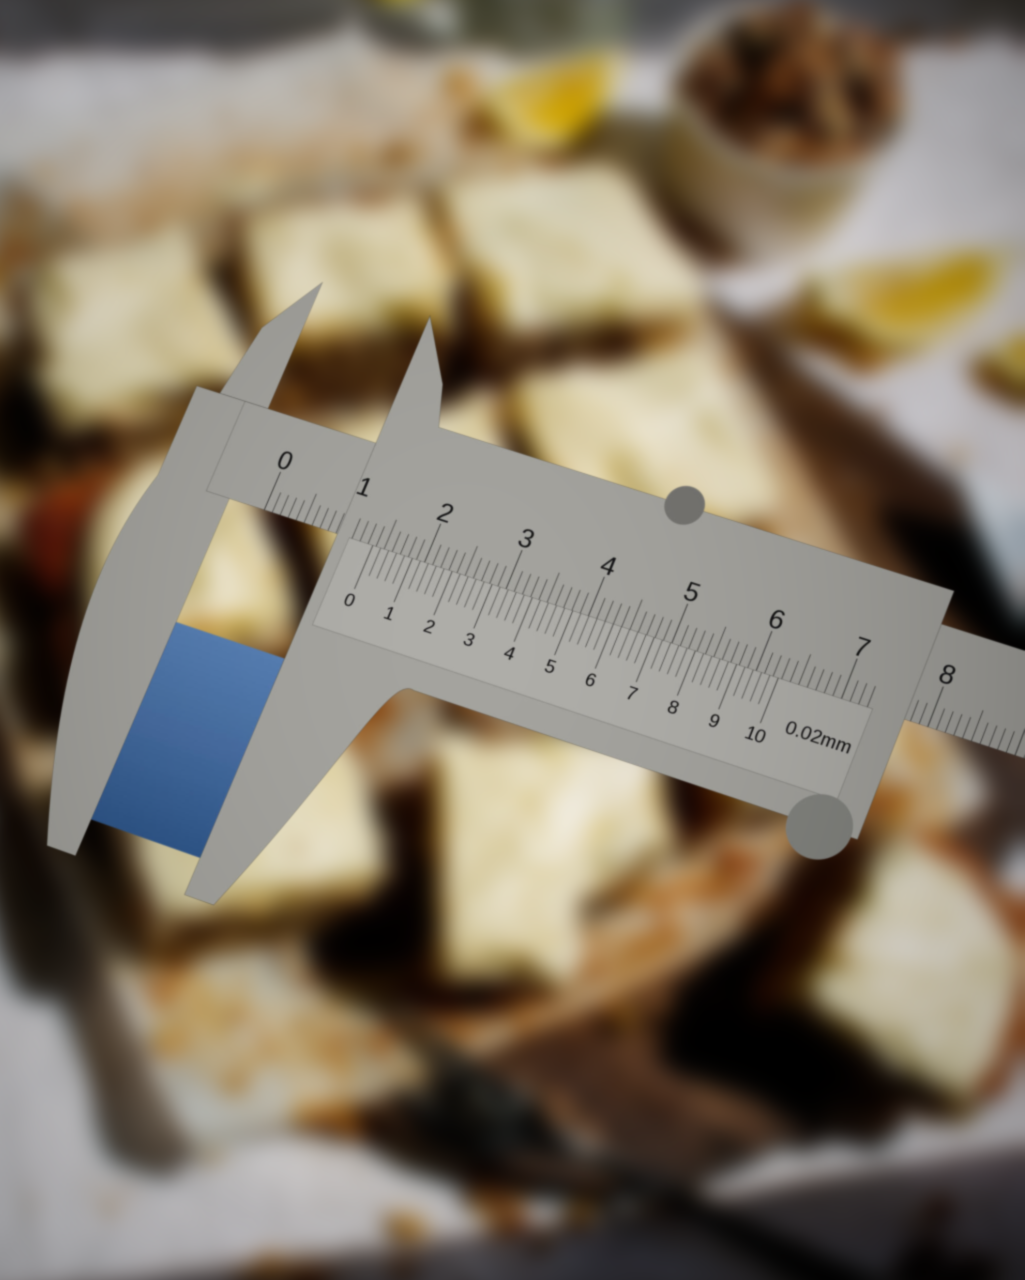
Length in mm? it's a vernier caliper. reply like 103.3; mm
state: 13.6; mm
